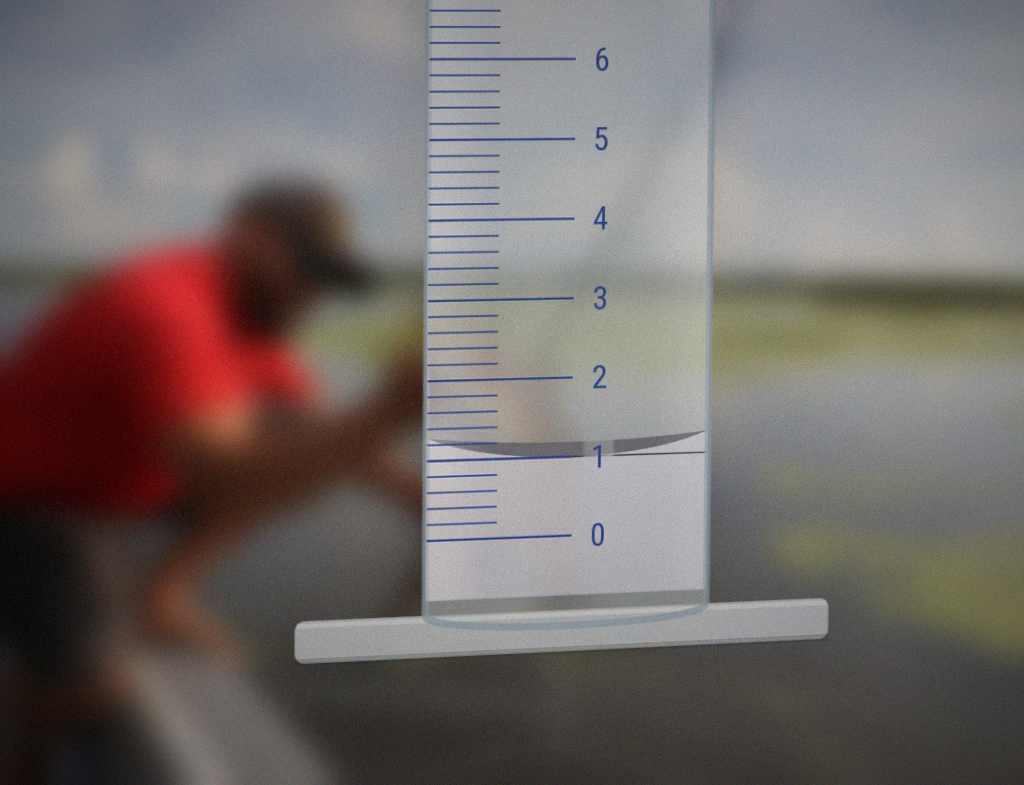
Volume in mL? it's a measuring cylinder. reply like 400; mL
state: 1; mL
